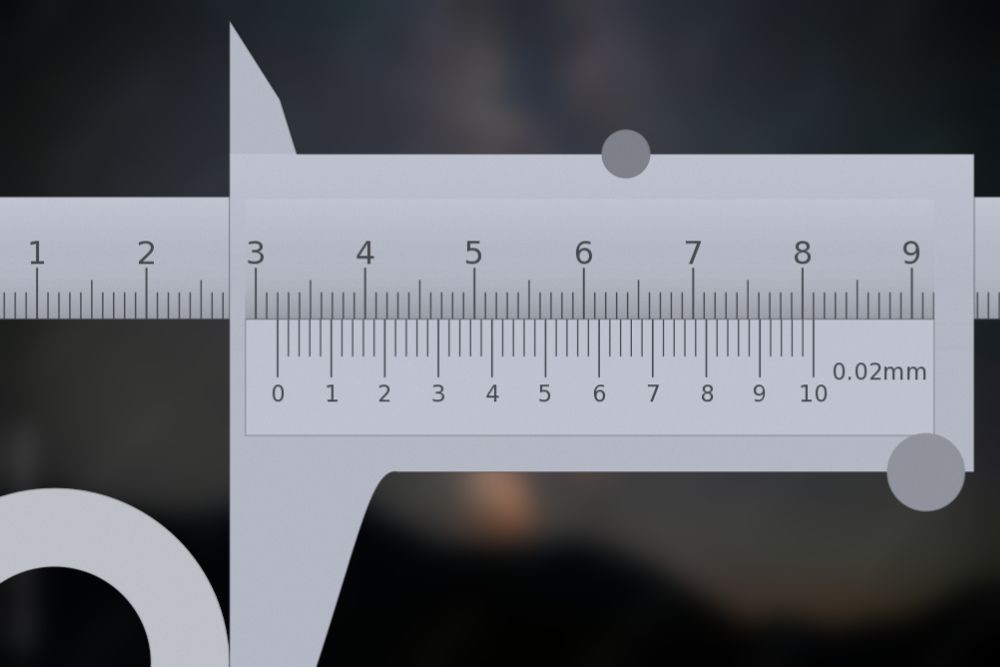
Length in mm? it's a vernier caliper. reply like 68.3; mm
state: 32.0; mm
